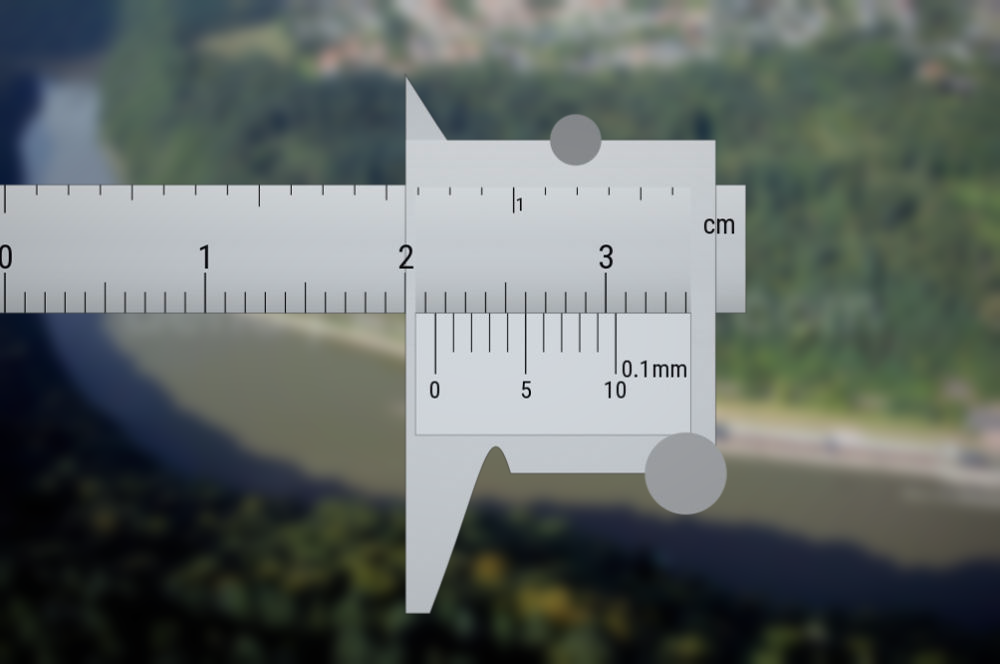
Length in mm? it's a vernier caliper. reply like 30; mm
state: 21.5; mm
